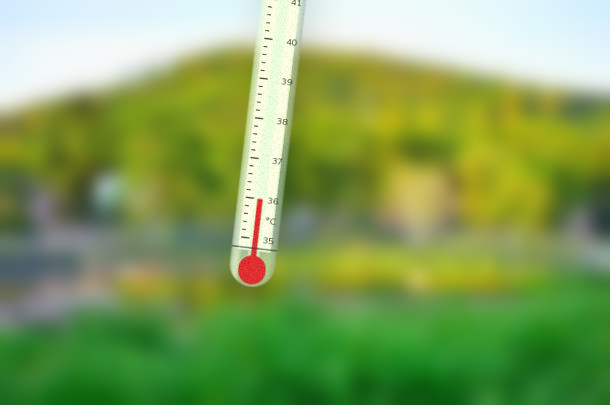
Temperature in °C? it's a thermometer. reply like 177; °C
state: 36; °C
